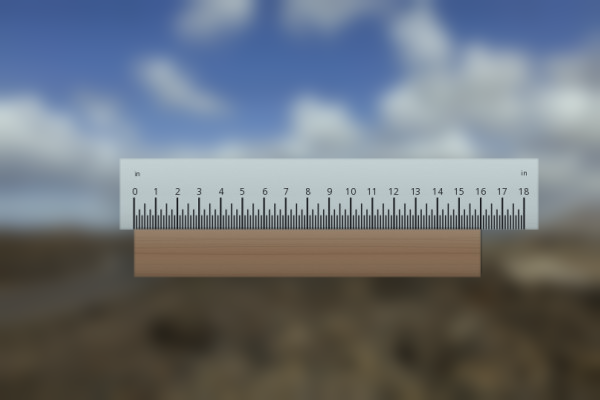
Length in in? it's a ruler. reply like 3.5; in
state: 16; in
